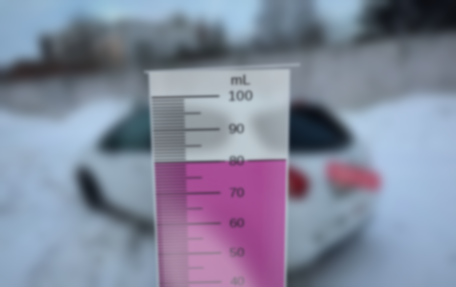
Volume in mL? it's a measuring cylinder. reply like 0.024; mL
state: 80; mL
